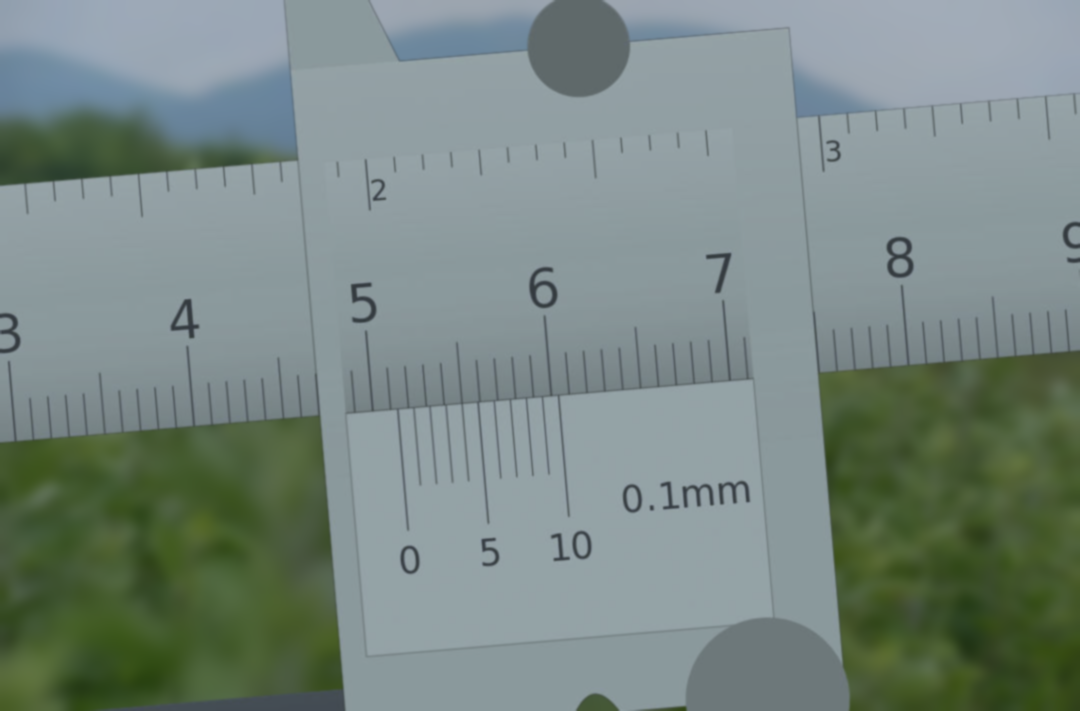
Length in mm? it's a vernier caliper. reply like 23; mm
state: 51.4; mm
